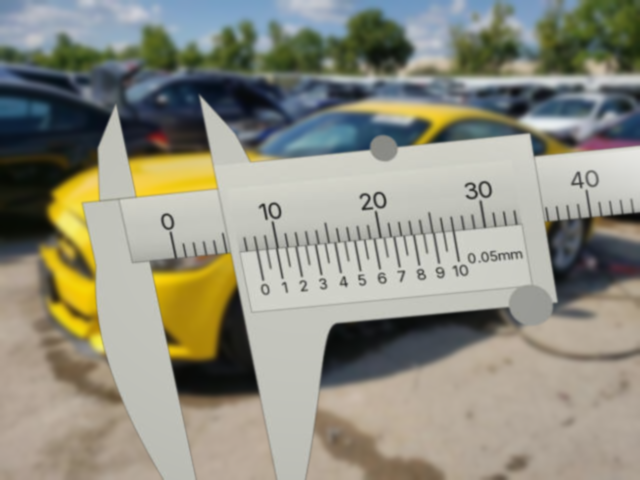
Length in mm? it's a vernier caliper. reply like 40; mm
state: 8.0; mm
